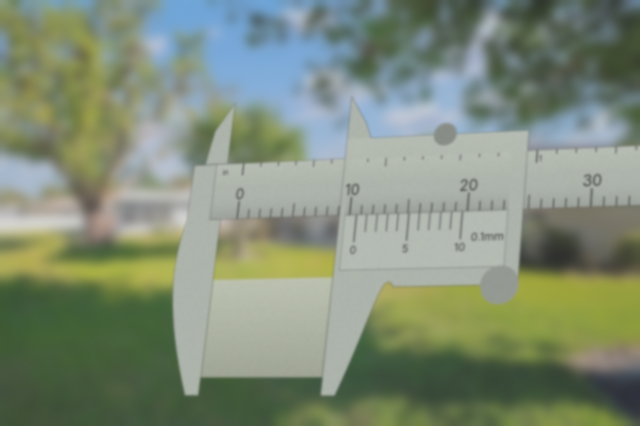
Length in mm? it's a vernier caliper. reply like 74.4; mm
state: 10.6; mm
